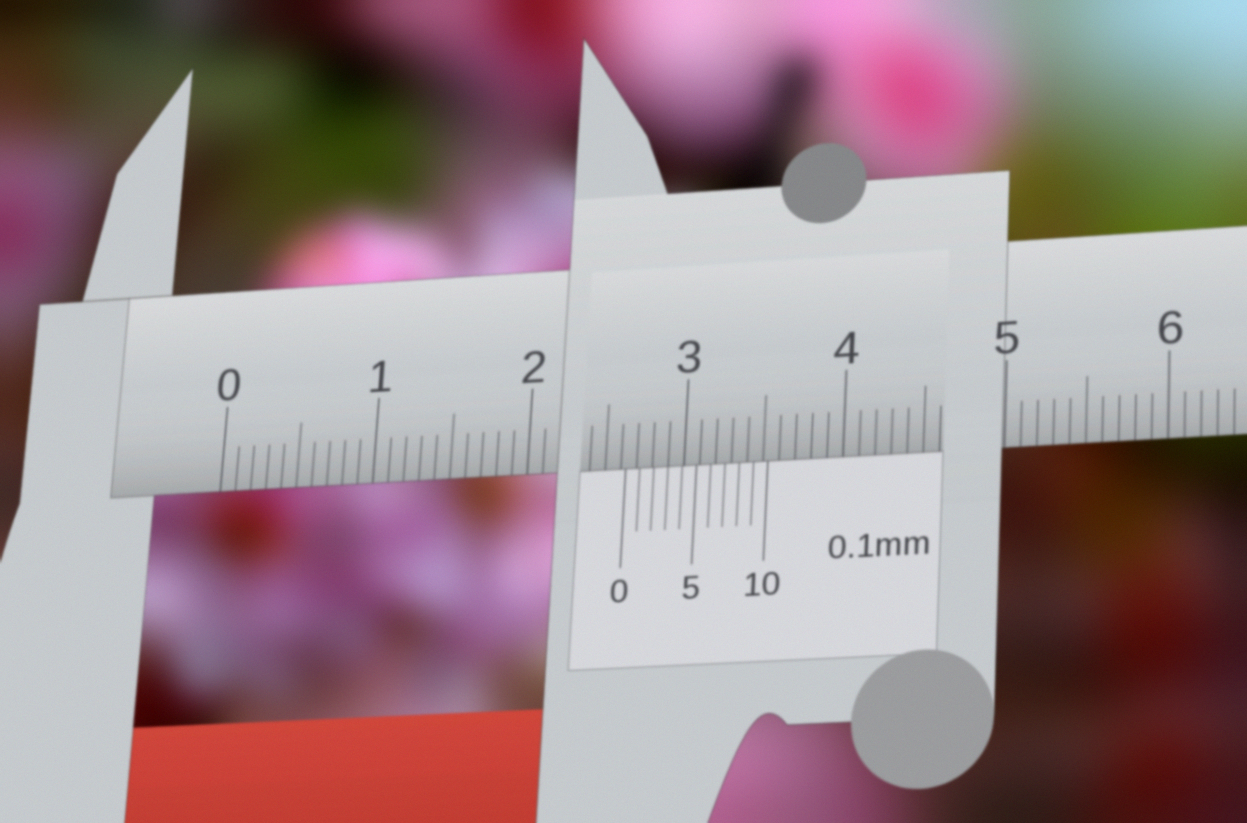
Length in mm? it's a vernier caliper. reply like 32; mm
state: 26.3; mm
